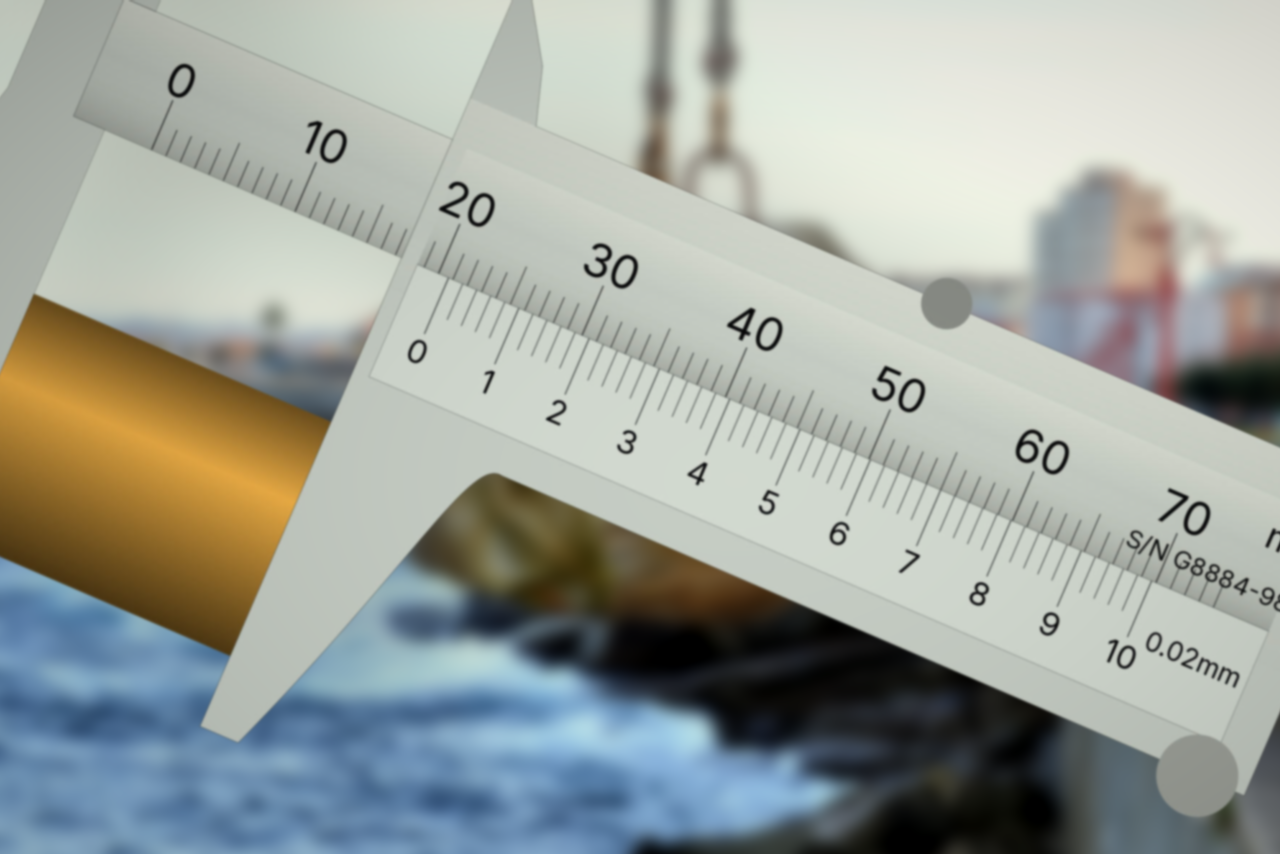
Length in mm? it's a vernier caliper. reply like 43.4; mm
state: 20.7; mm
